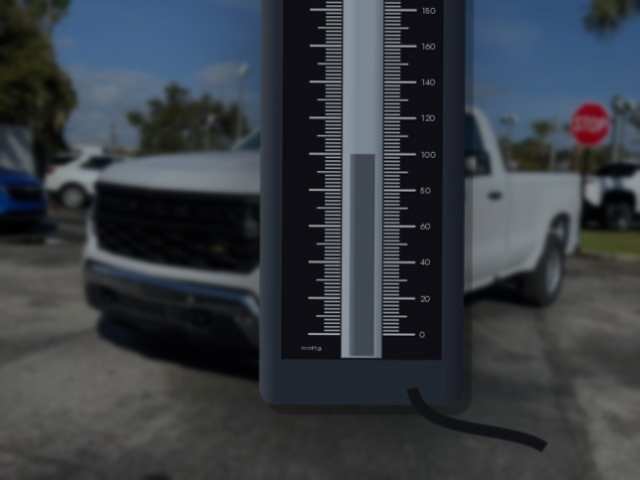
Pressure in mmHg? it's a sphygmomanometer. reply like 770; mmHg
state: 100; mmHg
